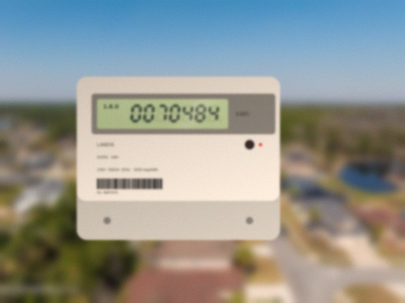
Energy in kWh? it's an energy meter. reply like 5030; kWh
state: 70484; kWh
